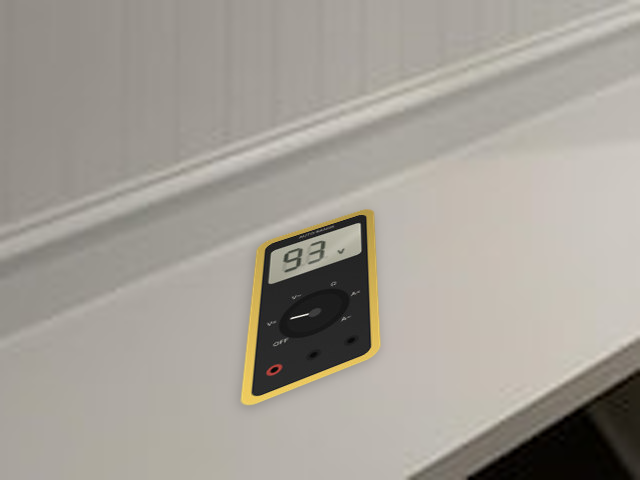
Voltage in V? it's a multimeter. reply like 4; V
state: 93; V
